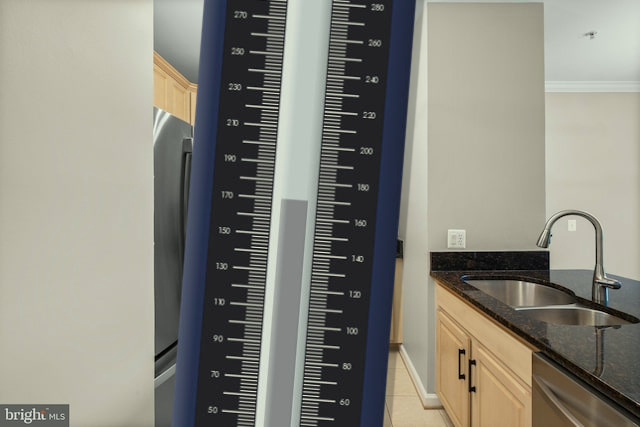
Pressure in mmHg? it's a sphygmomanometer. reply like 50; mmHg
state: 170; mmHg
